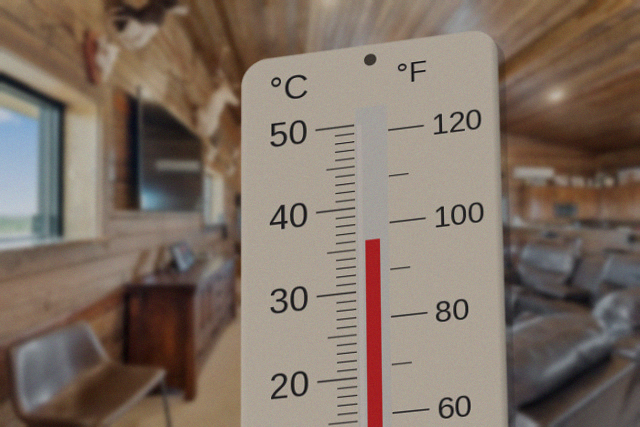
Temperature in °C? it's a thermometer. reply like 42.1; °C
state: 36; °C
